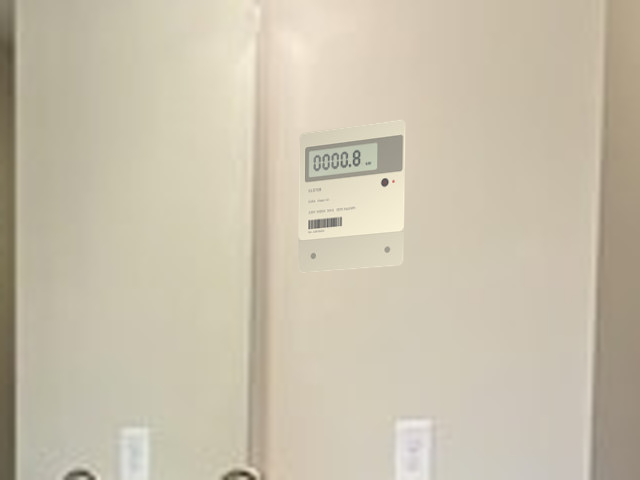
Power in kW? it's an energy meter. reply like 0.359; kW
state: 0.8; kW
